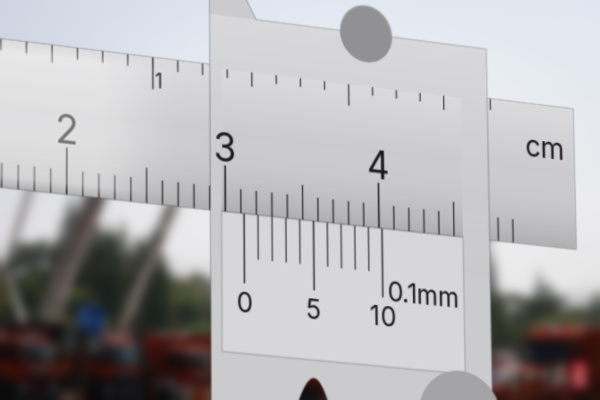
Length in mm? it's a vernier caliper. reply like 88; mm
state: 31.2; mm
